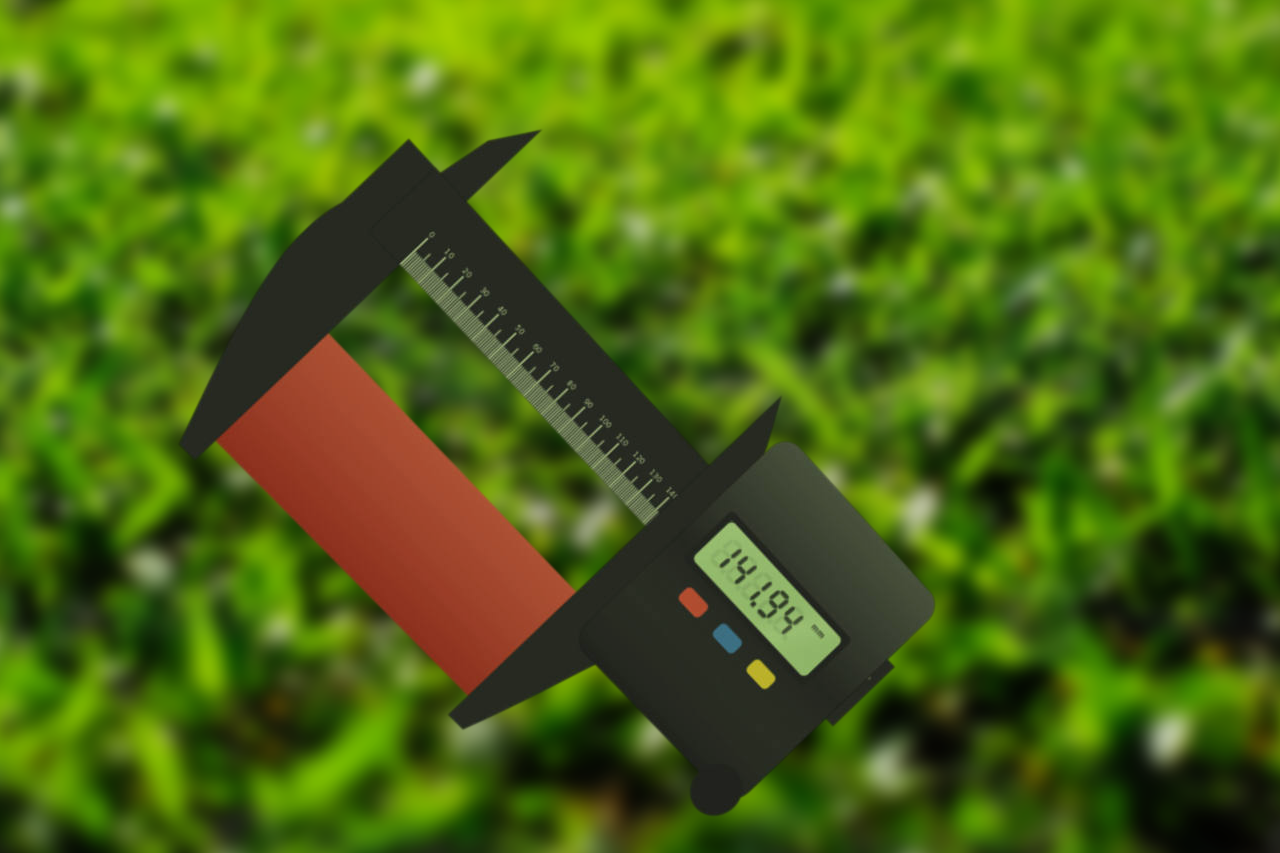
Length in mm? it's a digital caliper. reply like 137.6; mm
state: 141.94; mm
